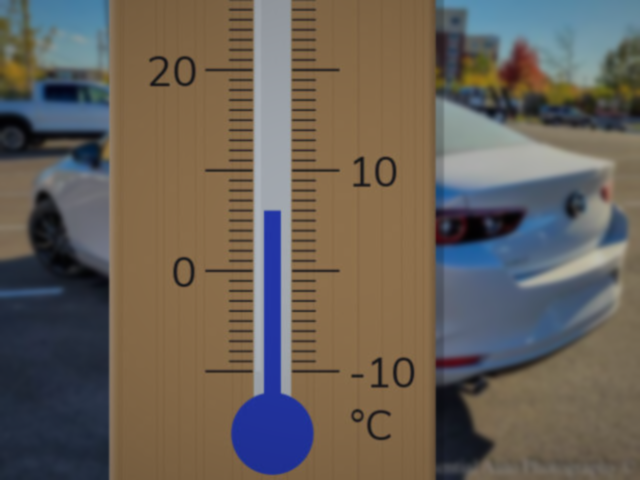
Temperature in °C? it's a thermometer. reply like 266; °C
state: 6; °C
